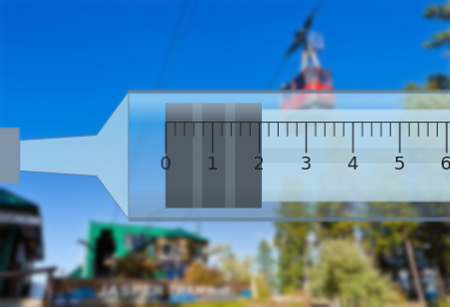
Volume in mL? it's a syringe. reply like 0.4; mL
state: 0; mL
